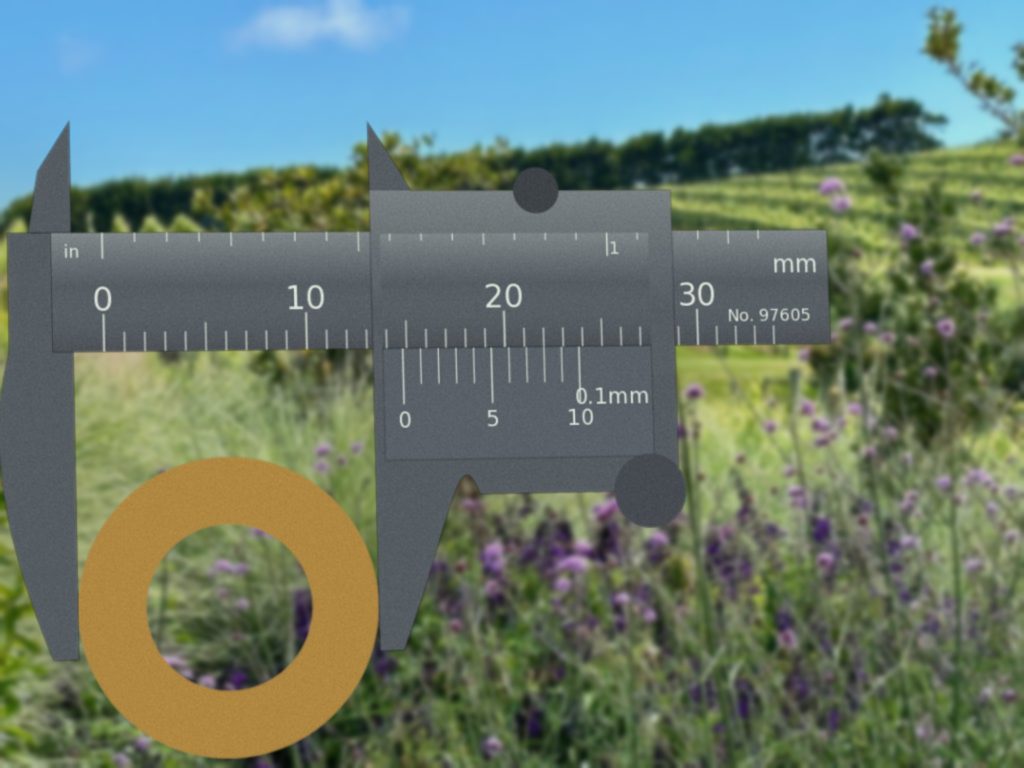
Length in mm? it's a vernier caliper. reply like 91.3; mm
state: 14.8; mm
